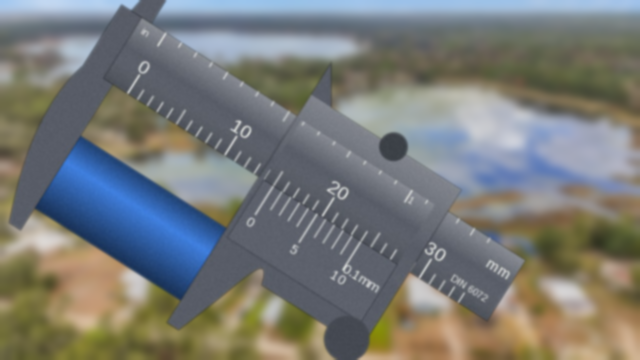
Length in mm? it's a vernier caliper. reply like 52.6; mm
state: 15.0; mm
